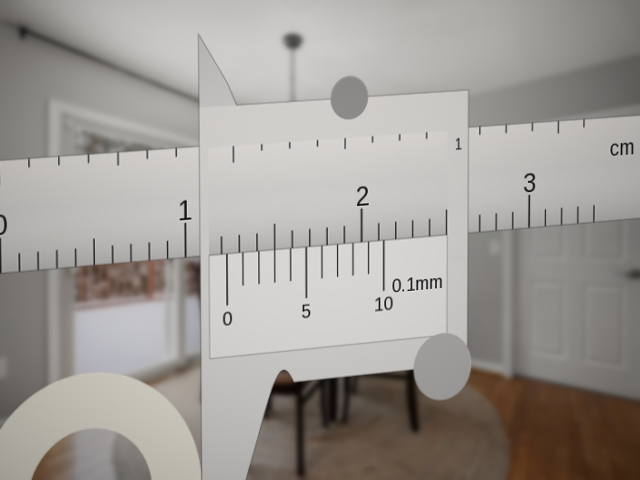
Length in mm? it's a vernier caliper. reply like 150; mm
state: 12.3; mm
